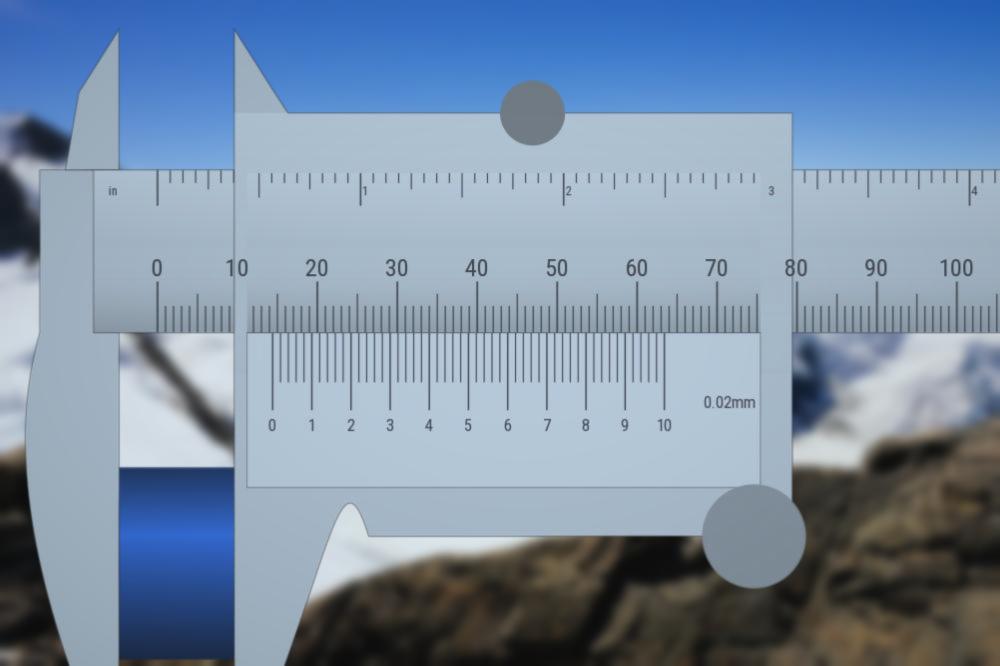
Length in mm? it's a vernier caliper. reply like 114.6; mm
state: 14.4; mm
